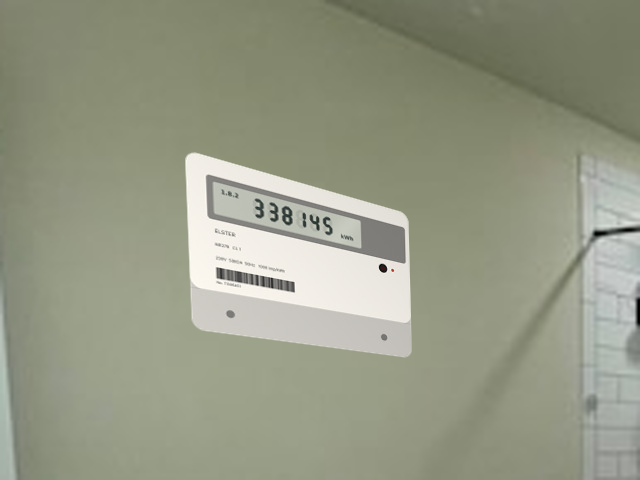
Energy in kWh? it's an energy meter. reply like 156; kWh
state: 338145; kWh
